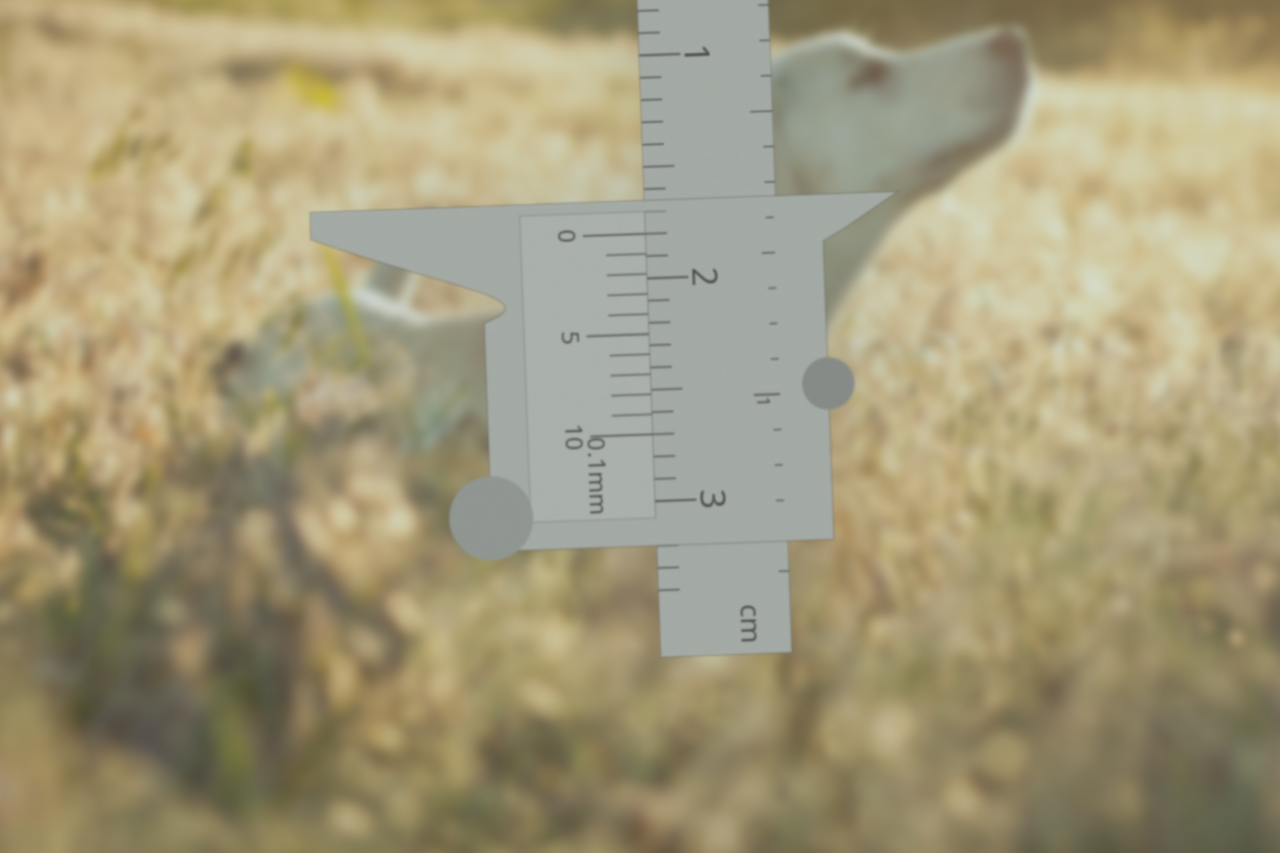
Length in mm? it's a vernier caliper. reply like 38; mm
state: 18.0; mm
